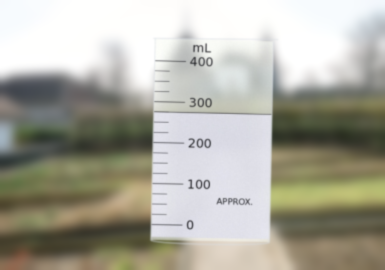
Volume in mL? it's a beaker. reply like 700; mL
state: 275; mL
